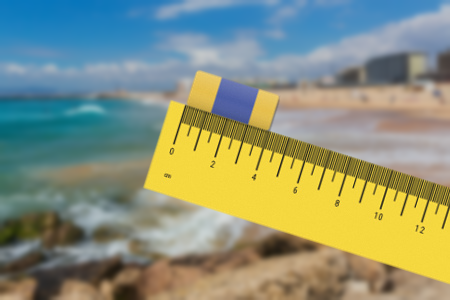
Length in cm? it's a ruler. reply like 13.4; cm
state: 4; cm
